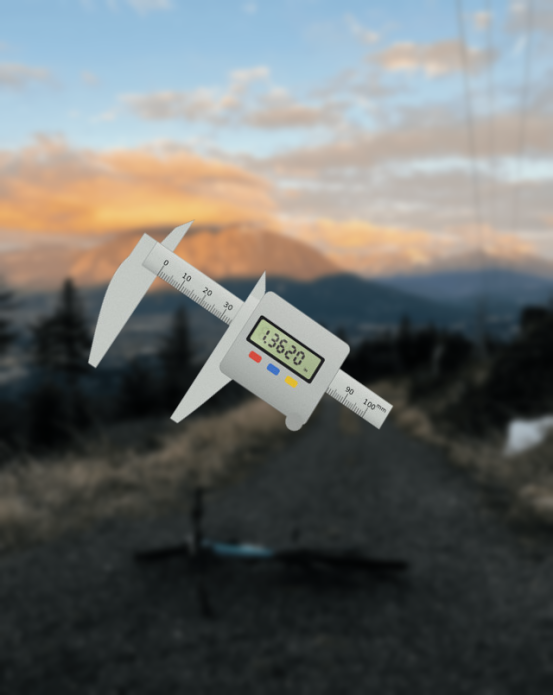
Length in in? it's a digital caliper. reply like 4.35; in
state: 1.3620; in
